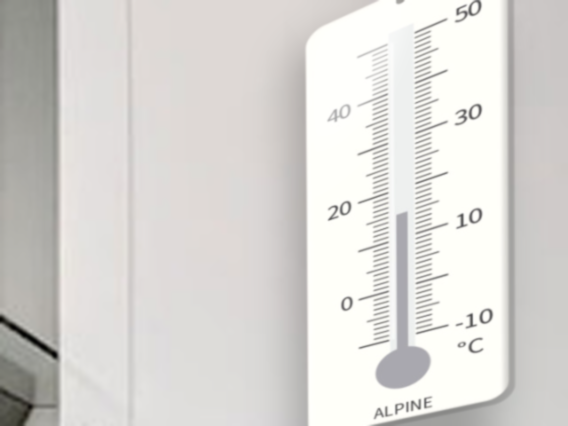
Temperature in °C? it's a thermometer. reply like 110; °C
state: 15; °C
